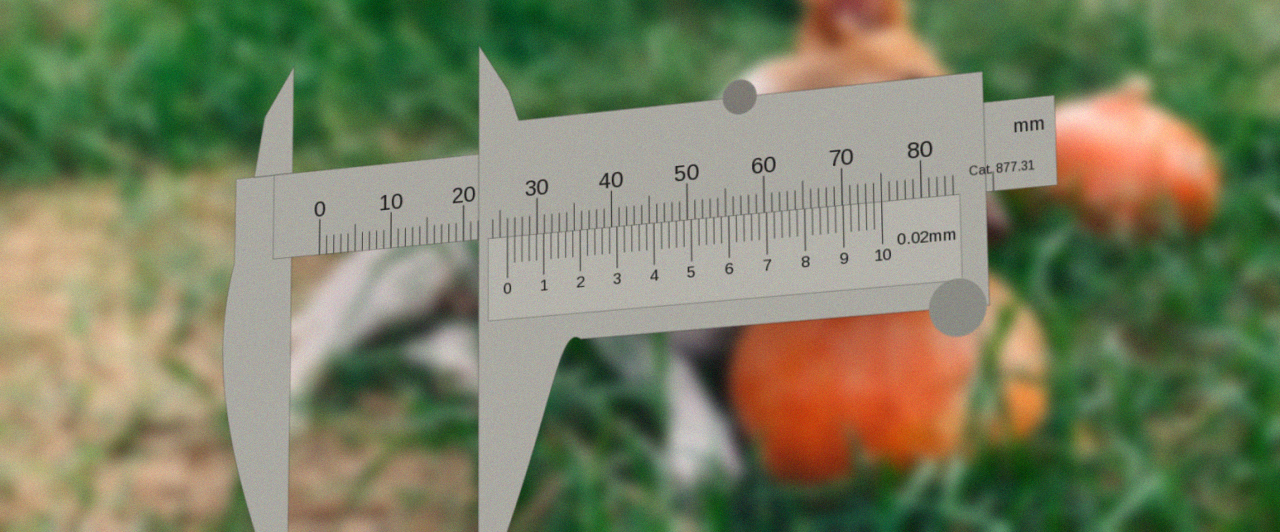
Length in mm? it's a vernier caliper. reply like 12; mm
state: 26.0; mm
